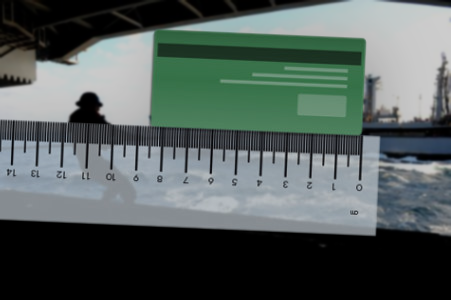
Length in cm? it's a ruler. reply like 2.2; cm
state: 8.5; cm
